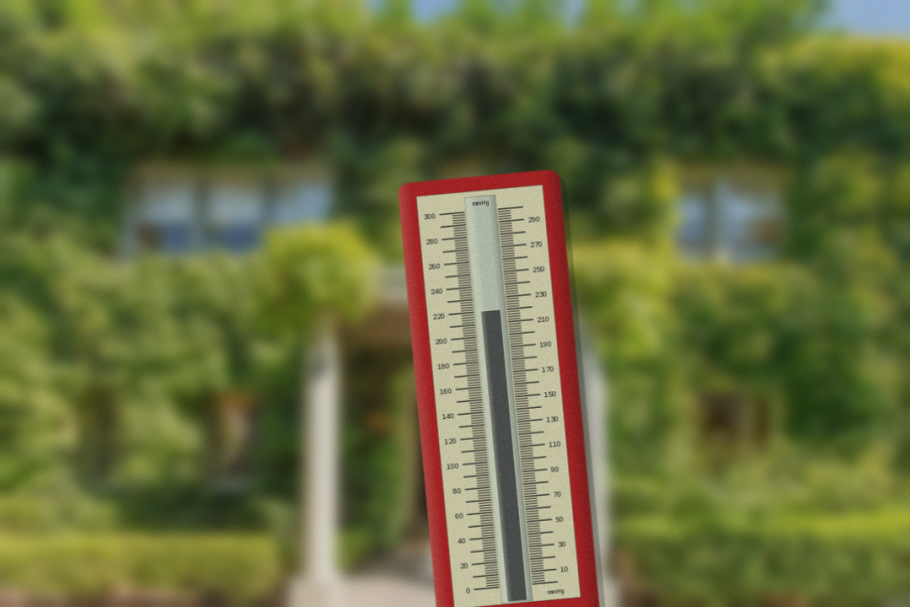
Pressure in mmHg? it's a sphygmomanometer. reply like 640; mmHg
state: 220; mmHg
